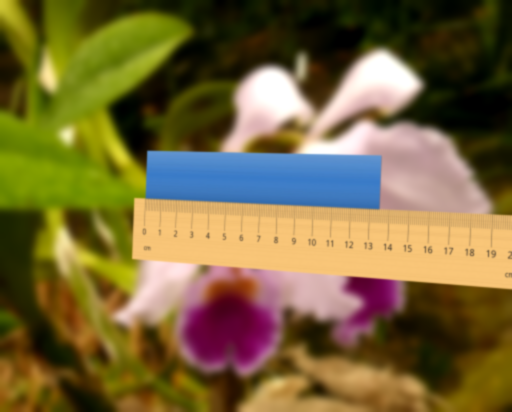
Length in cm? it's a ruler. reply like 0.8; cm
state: 13.5; cm
